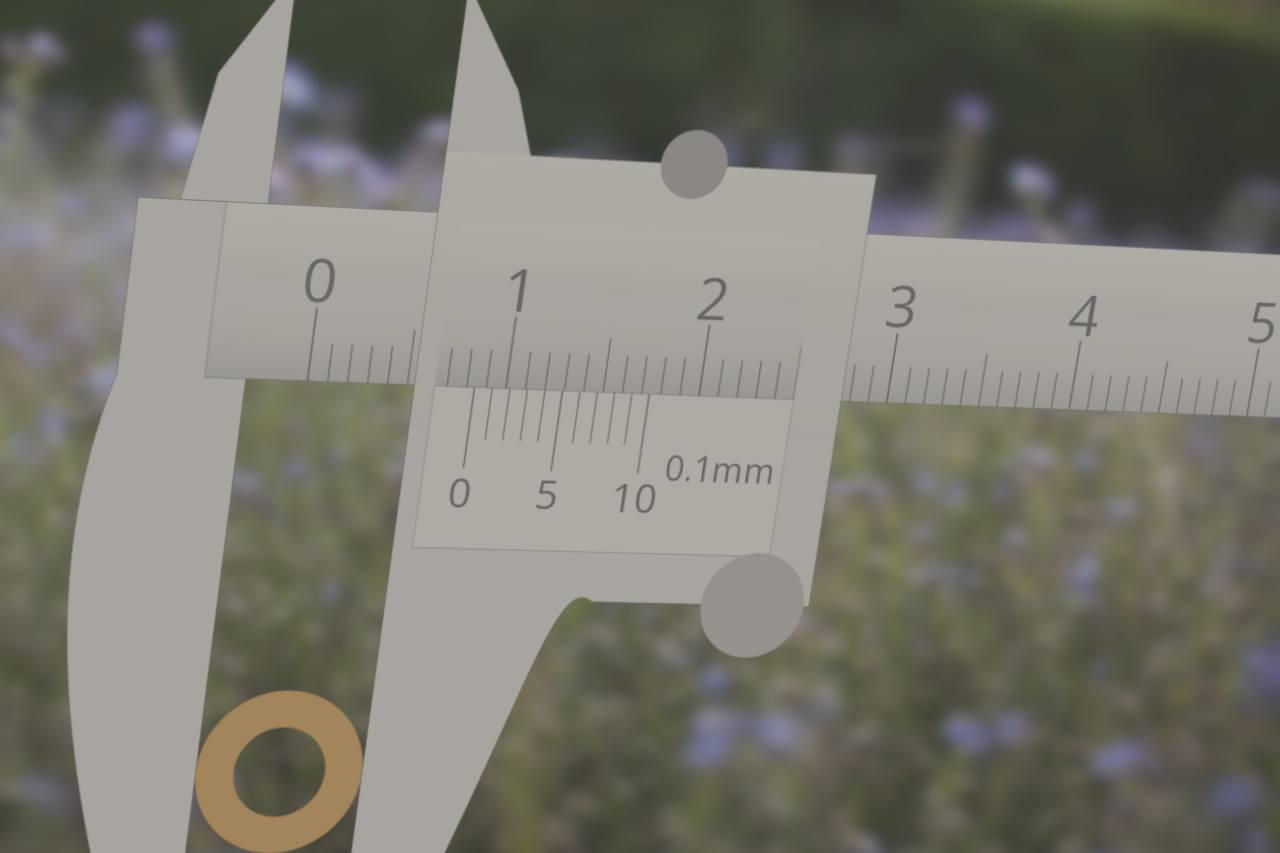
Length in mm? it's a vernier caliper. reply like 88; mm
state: 8.4; mm
